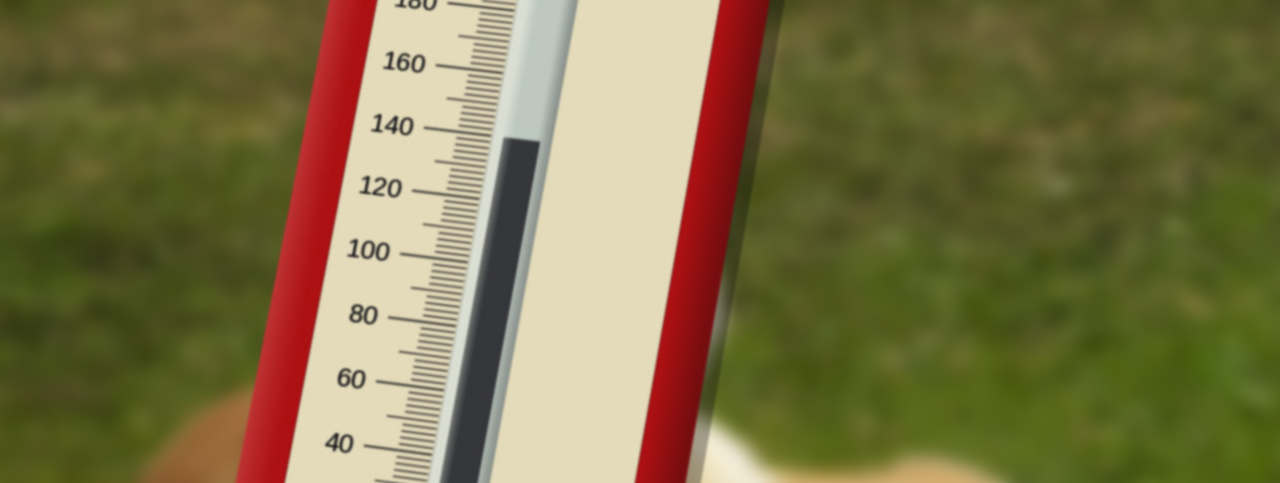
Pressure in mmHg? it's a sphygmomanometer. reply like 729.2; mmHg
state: 140; mmHg
